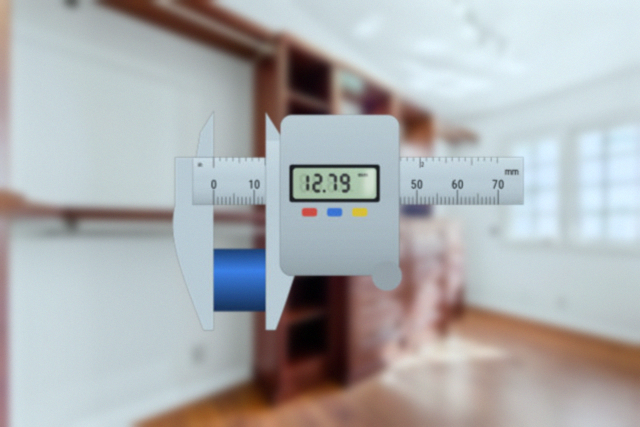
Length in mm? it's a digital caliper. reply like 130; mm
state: 12.79; mm
